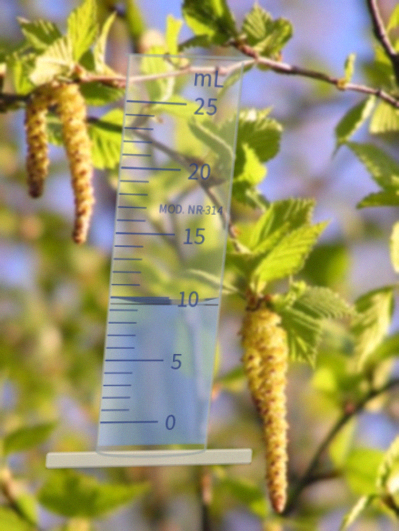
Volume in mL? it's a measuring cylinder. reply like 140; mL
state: 9.5; mL
